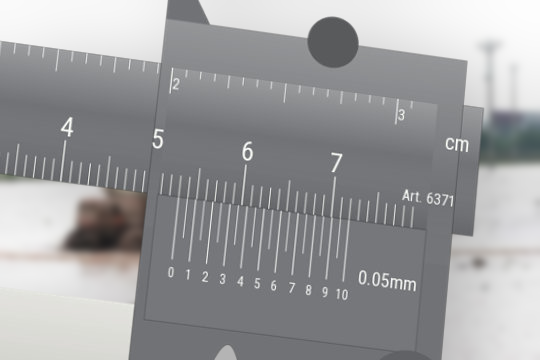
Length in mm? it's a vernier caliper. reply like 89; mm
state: 53.0; mm
